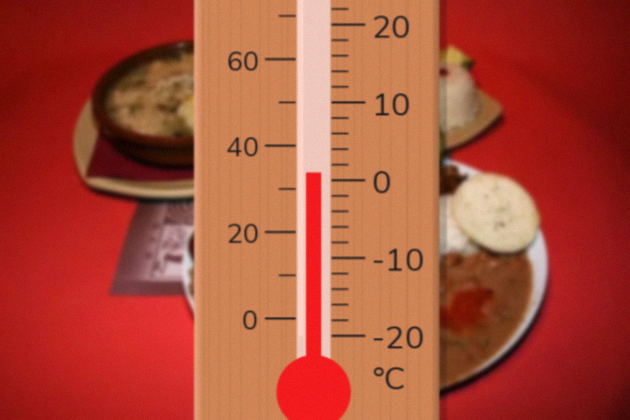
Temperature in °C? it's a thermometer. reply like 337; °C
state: 1; °C
